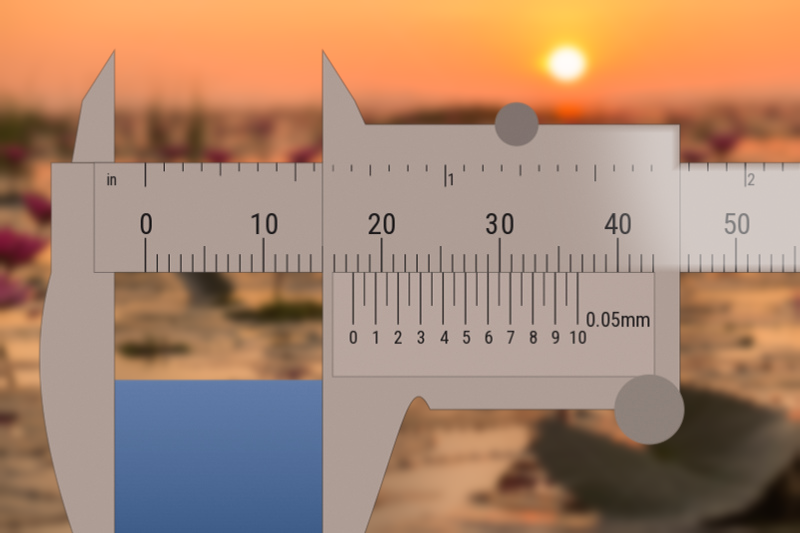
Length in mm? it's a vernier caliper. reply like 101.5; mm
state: 17.6; mm
